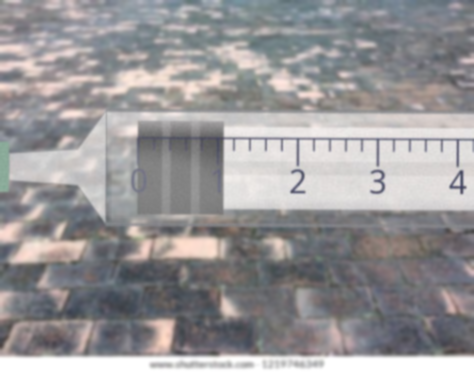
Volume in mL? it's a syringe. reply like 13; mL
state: 0; mL
